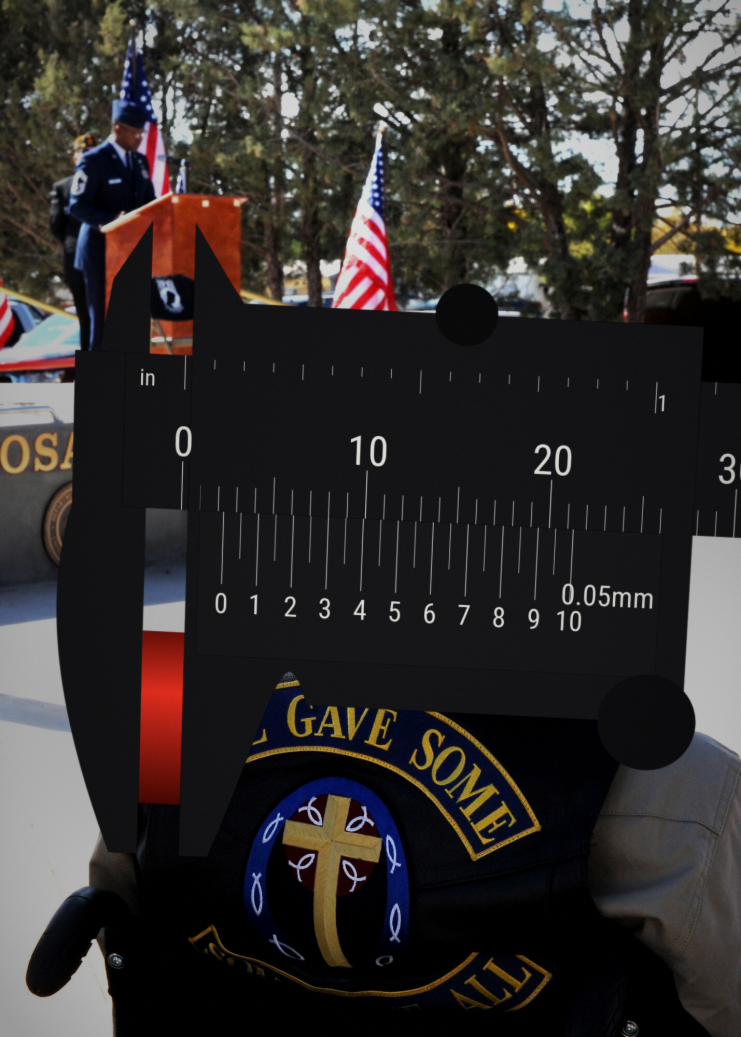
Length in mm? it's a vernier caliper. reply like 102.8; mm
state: 2.3; mm
